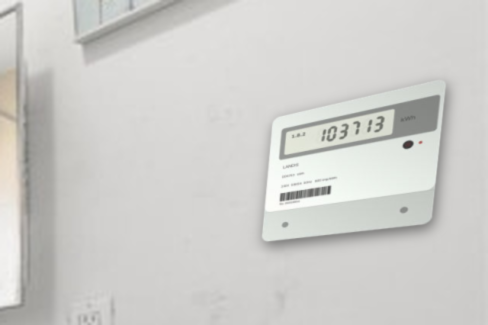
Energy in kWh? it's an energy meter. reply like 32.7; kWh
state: 103713; kWh
